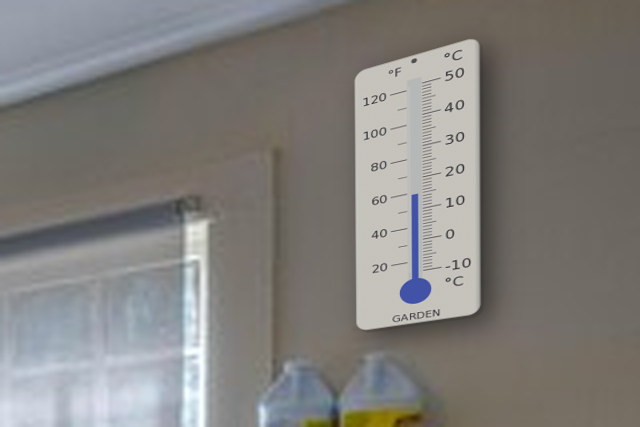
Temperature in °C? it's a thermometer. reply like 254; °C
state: 15; °C
